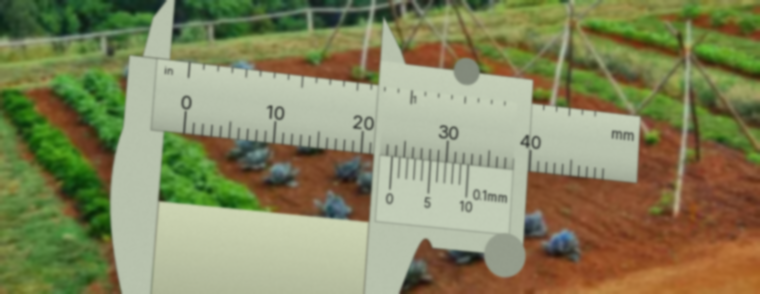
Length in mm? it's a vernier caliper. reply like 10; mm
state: 23.6; mm
